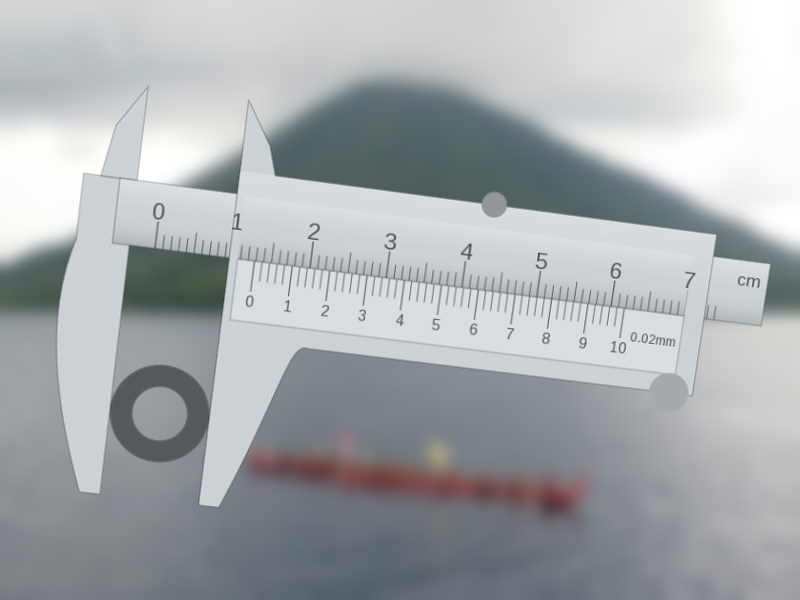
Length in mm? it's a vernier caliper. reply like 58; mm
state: 12.8; mm
